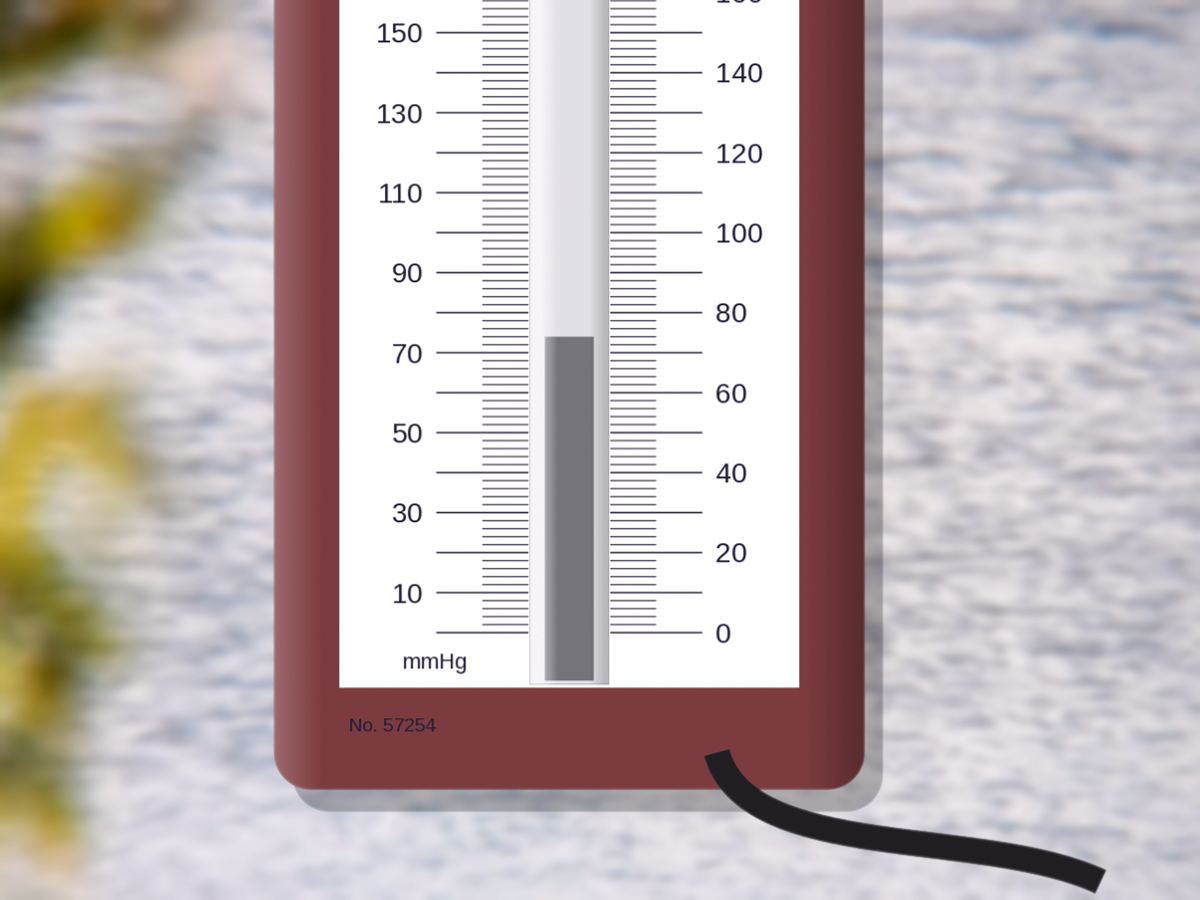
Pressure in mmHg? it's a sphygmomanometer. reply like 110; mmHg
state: 74; mmHg
